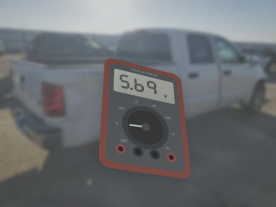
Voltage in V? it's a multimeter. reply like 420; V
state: 5.69; V
